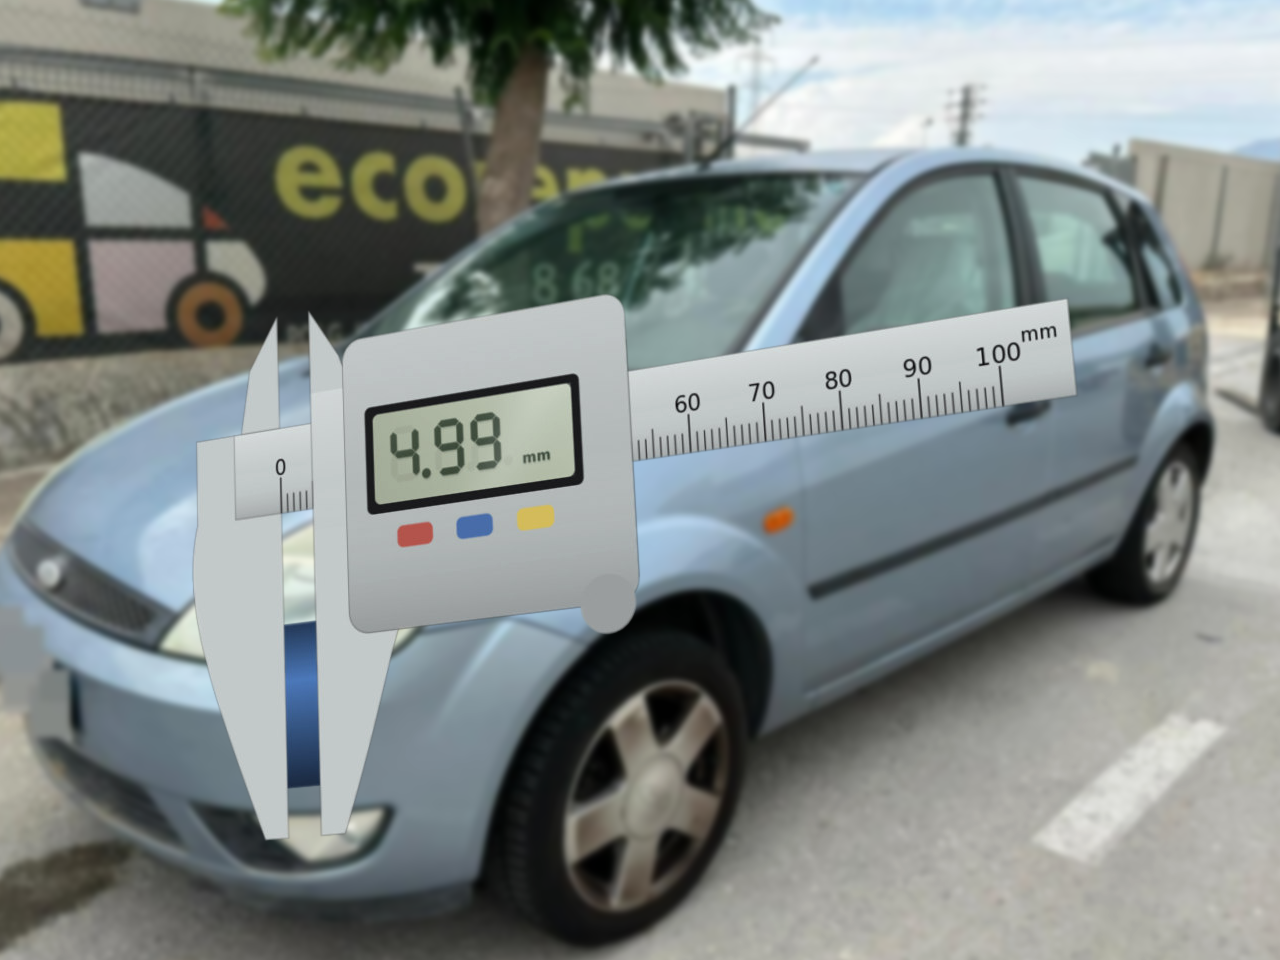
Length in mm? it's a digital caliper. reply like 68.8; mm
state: 4.99; mm
